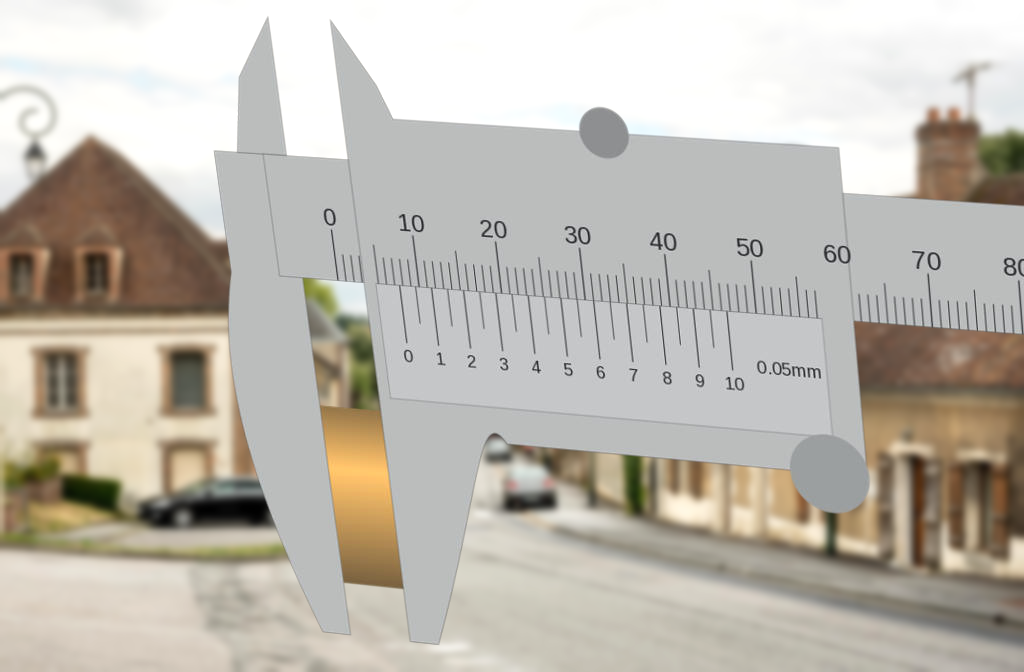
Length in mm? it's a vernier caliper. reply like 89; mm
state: 7.6; mm
